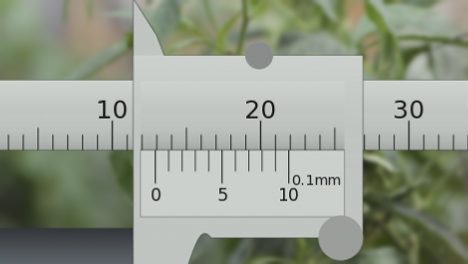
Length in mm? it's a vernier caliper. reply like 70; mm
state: 12.9; mm
